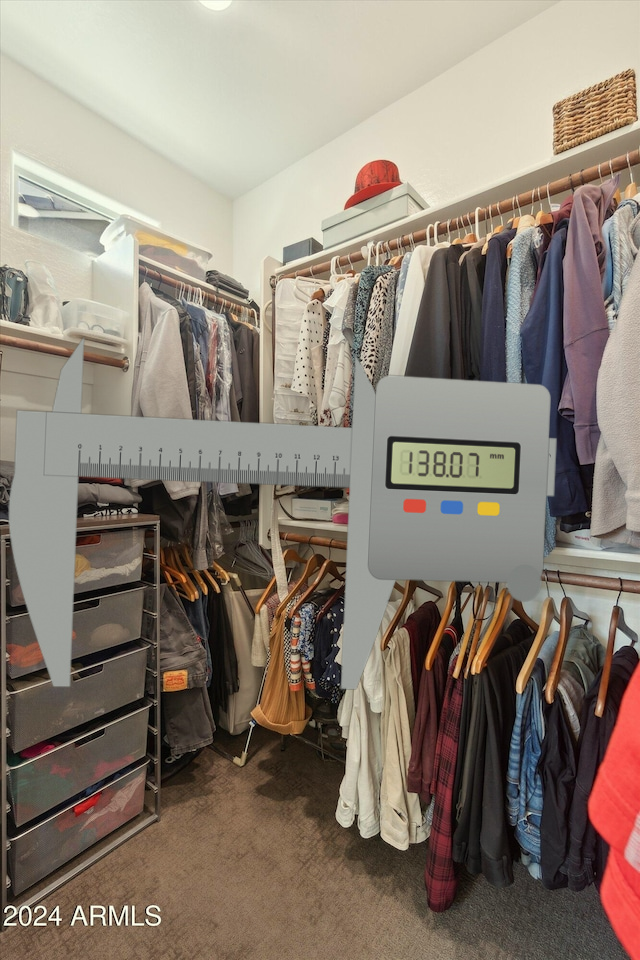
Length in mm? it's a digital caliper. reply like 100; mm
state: 138.07; mm
